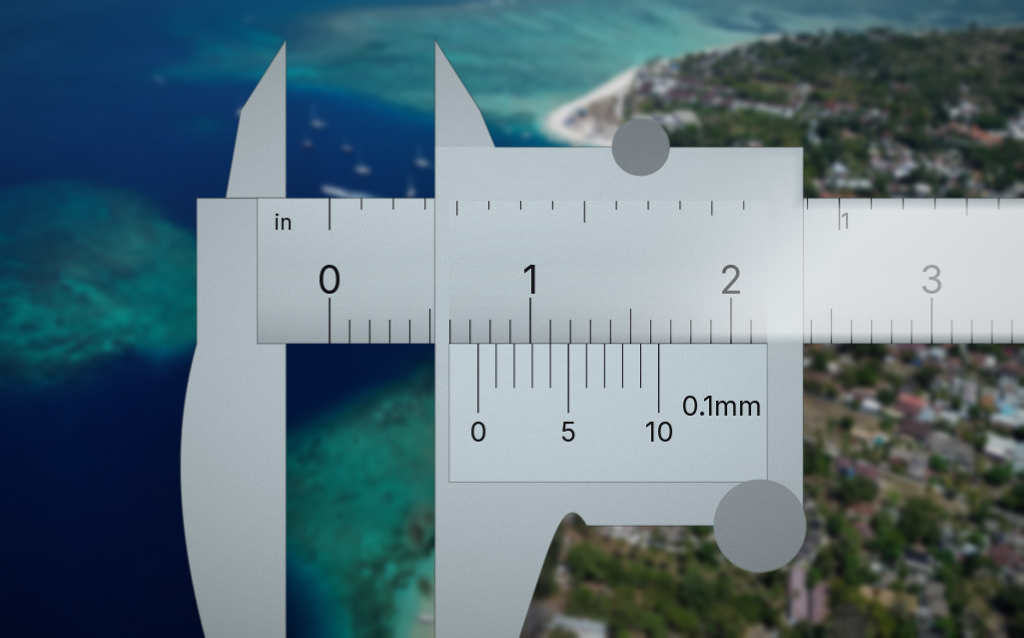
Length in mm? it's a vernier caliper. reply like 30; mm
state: 7.4; mm
